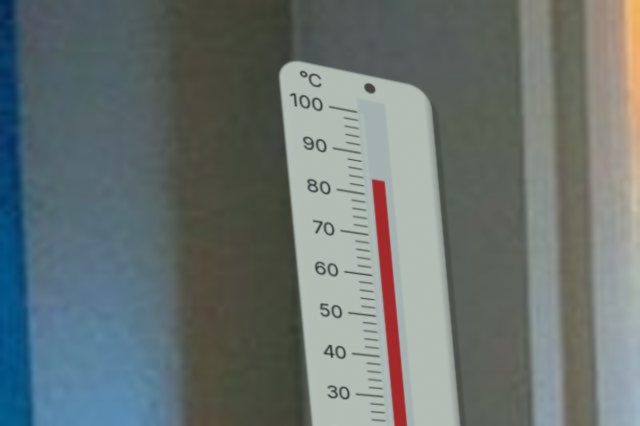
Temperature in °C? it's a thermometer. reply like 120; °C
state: 84; °C
